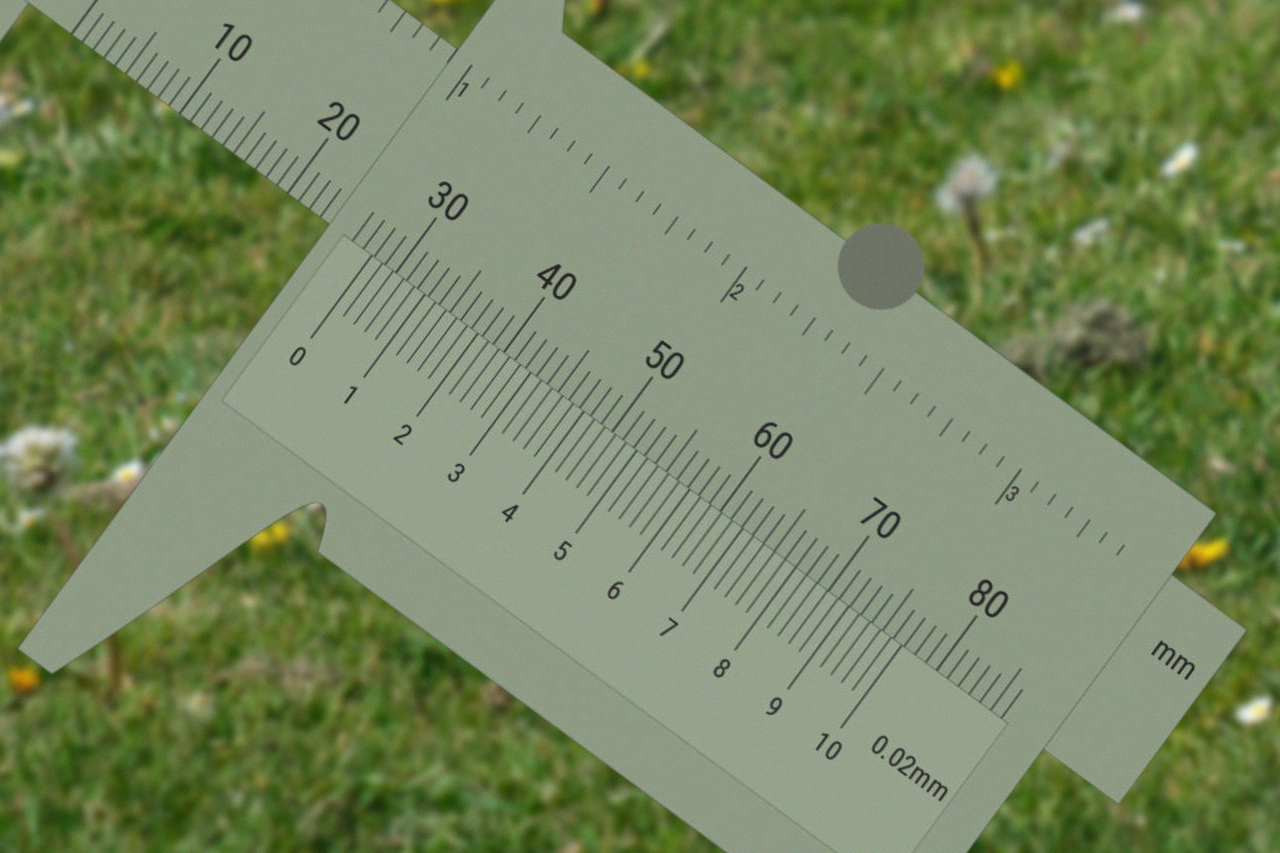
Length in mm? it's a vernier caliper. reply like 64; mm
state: 27.8; mm
